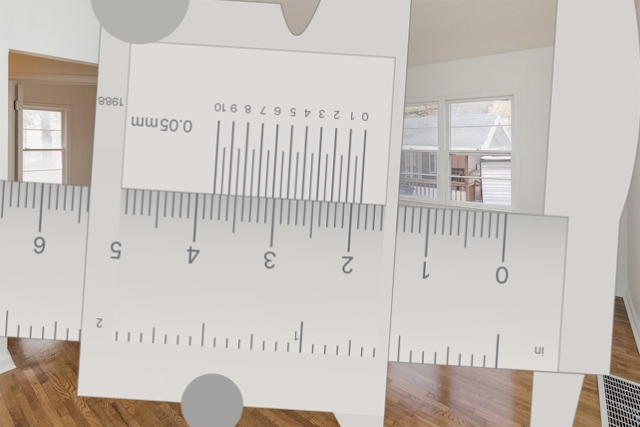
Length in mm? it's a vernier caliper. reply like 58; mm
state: 18.8; mm
